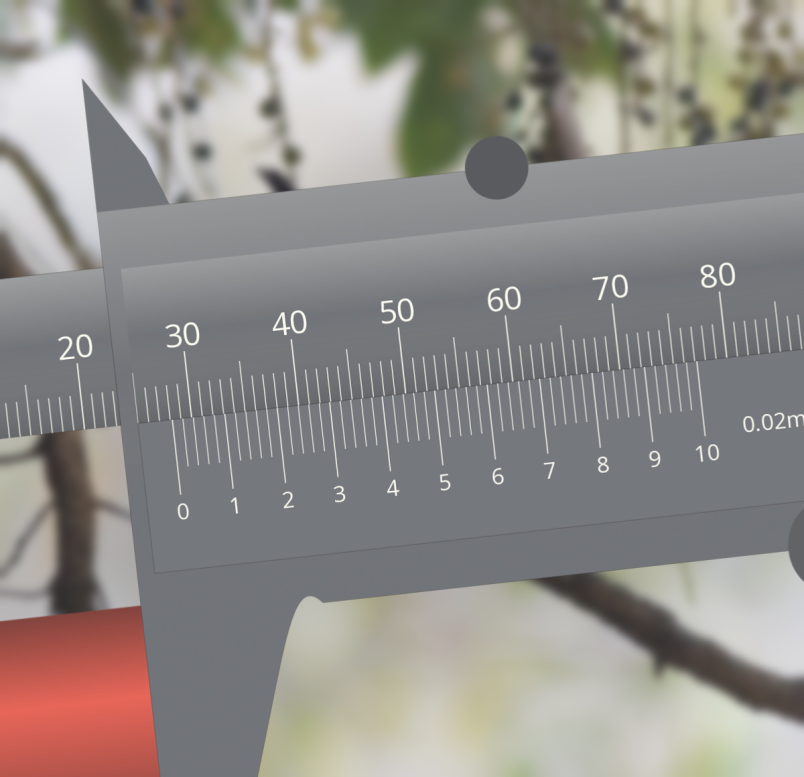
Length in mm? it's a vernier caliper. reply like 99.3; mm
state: 28.2; mm
